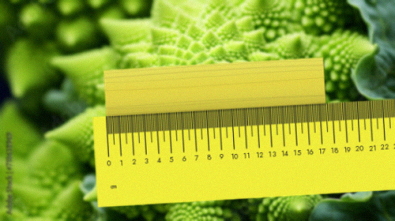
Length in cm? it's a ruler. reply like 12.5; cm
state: 17.5; cm
